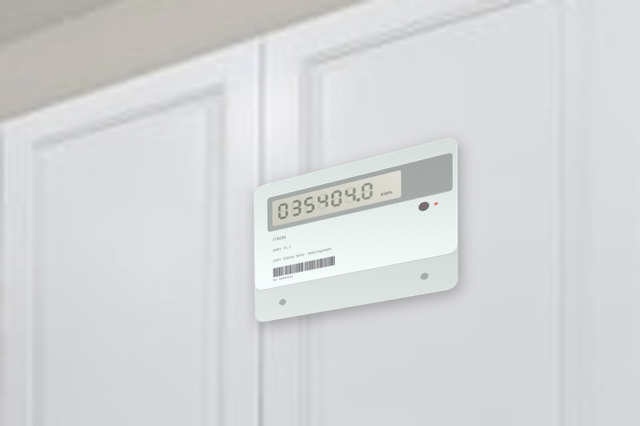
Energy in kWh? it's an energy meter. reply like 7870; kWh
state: 35404.0; kWh
